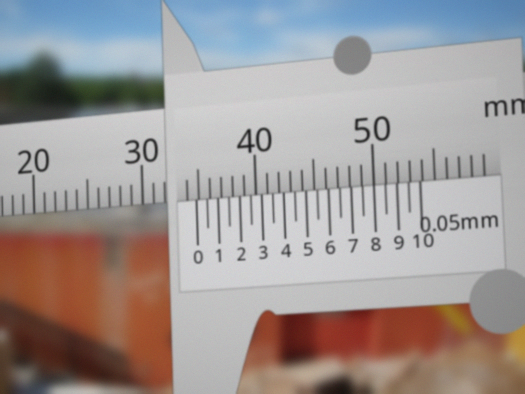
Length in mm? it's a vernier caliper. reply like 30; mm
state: 34.8; mm
